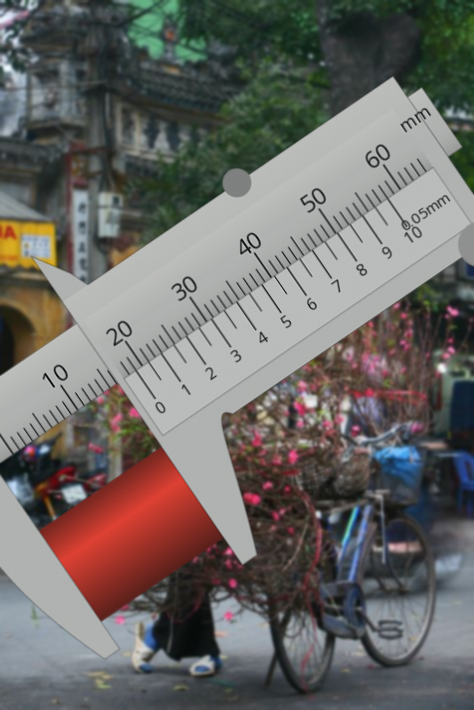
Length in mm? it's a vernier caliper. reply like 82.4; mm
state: 19.0; mm
